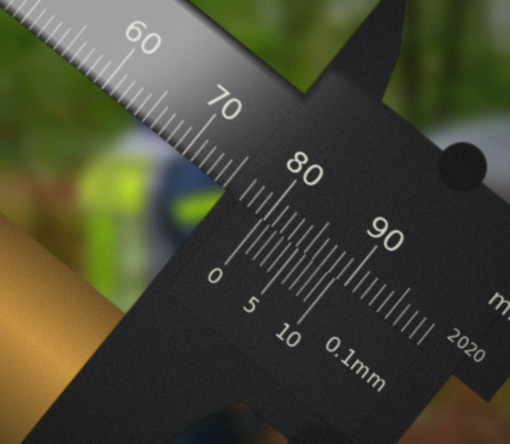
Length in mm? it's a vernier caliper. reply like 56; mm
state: 79.8; mm
